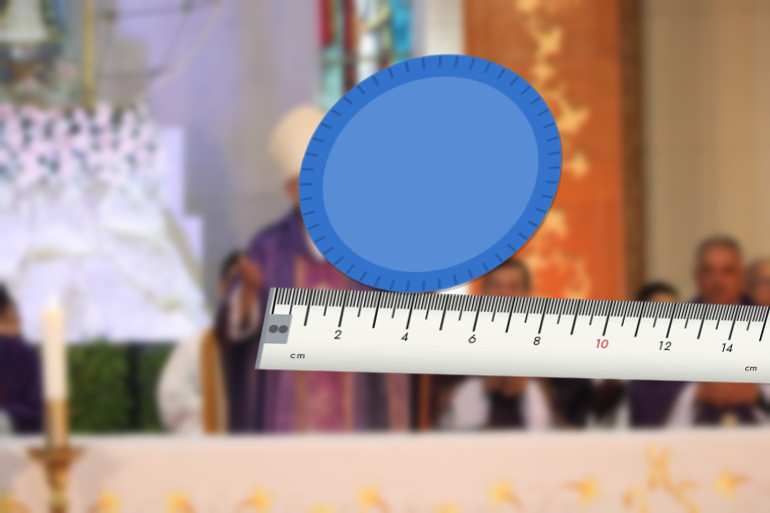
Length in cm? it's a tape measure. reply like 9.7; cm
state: 7.5; cm
